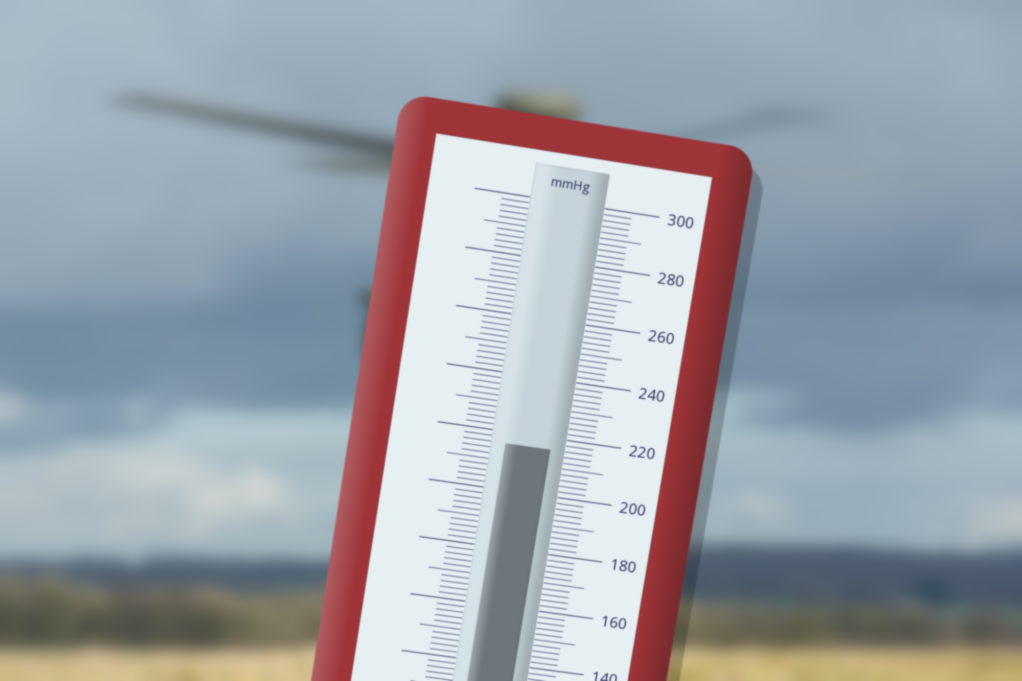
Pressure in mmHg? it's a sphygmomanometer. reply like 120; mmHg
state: 216; mmHg
